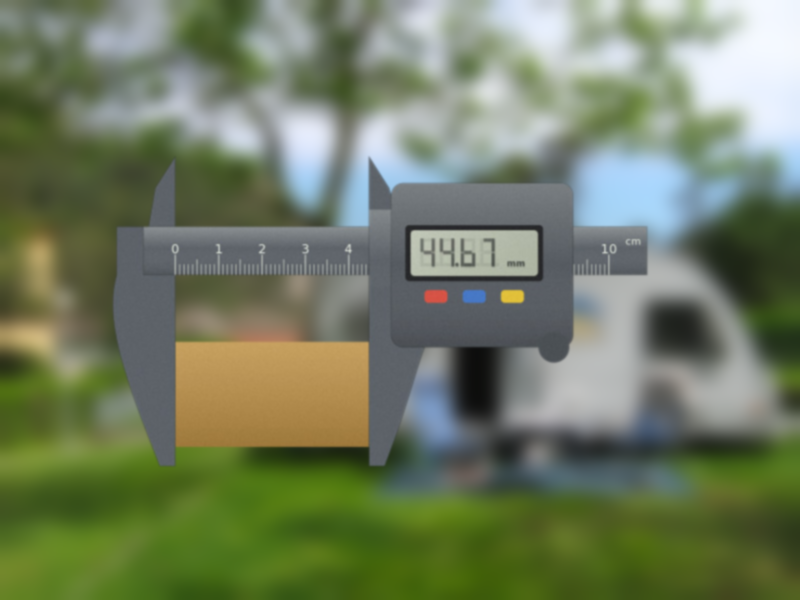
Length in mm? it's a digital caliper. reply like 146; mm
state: 44.67; mm
